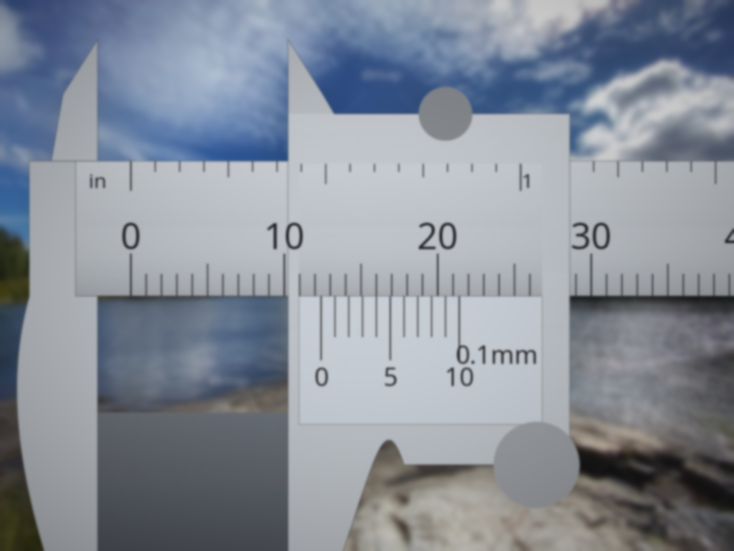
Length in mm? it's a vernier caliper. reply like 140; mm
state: 12.4; mm
